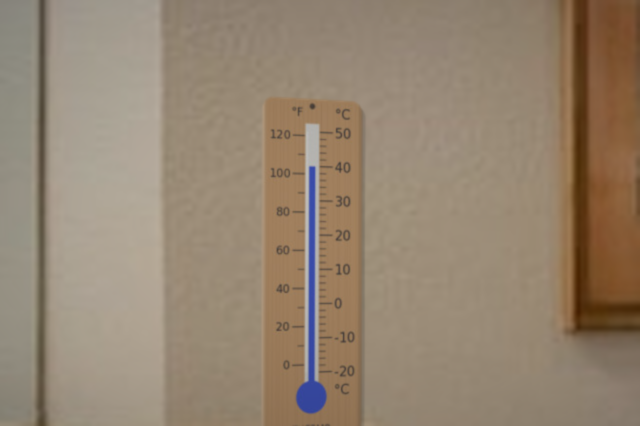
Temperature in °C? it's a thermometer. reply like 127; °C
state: 40; °C
